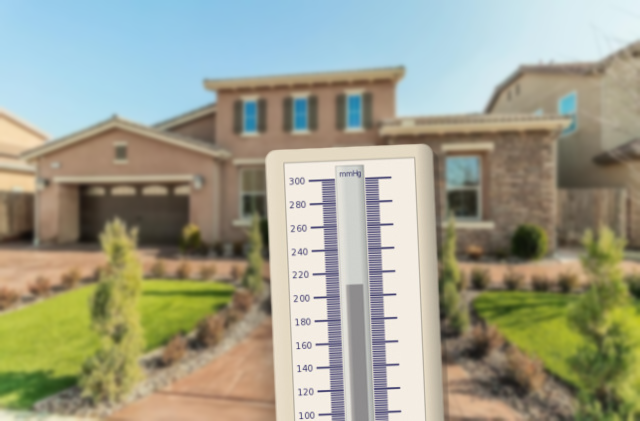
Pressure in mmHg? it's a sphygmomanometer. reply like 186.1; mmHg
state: 210; mmHg
